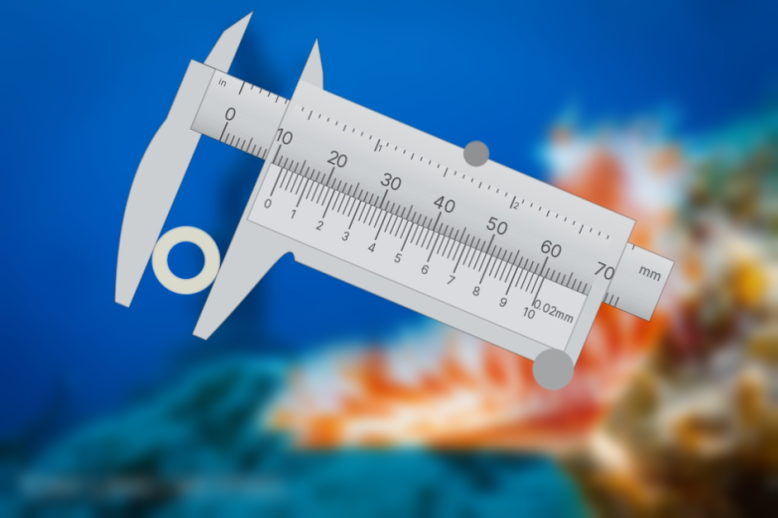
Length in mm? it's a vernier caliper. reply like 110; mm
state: 11.8; mm
